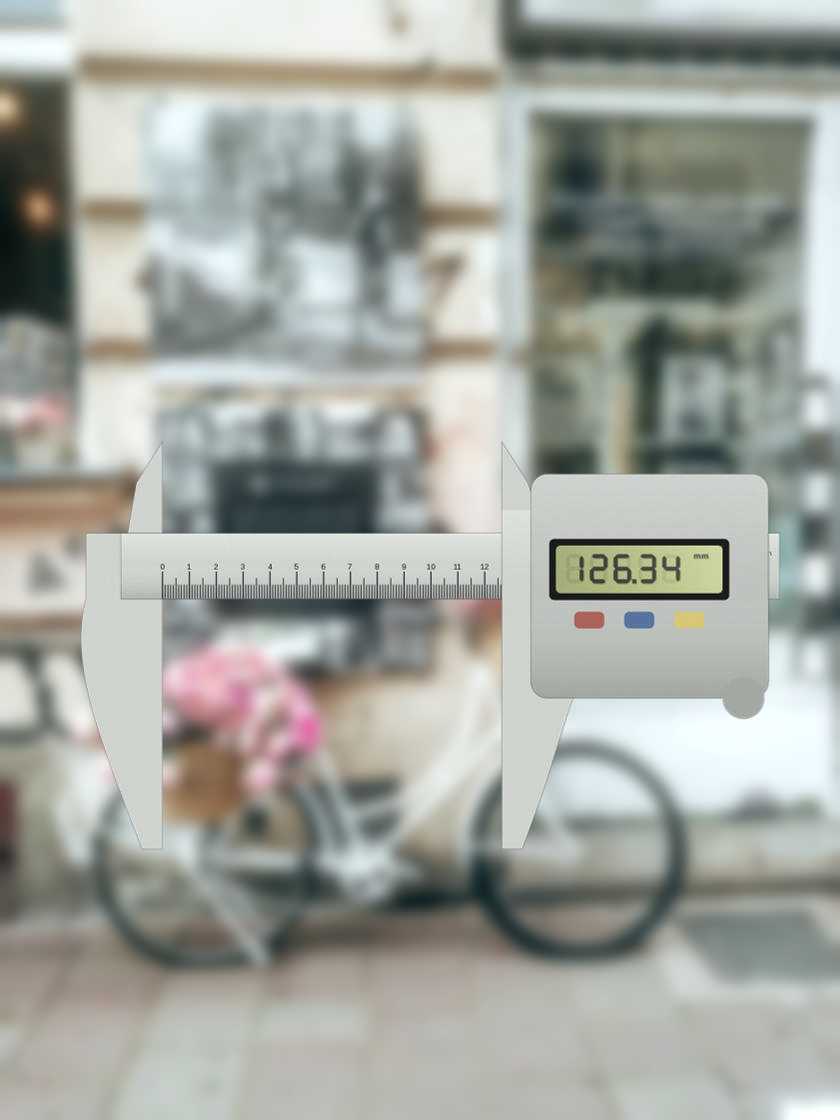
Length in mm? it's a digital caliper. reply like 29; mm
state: 126.34; mm
